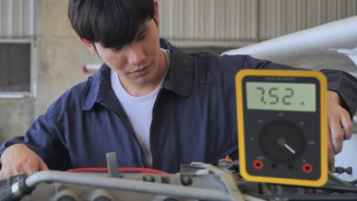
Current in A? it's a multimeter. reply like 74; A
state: 7.52; A
